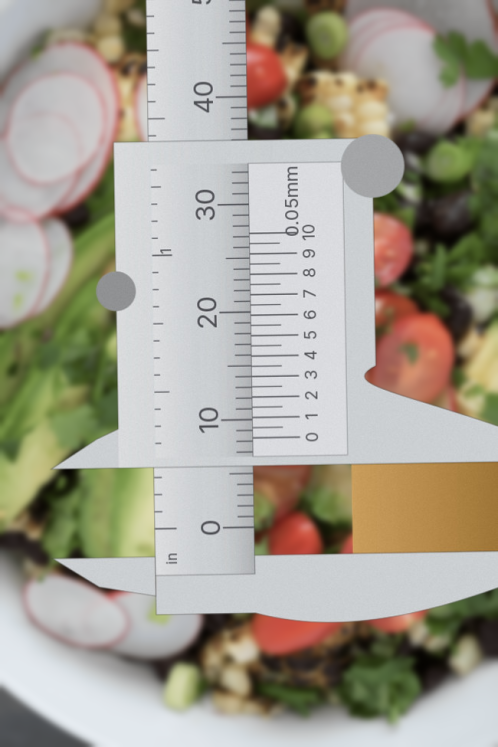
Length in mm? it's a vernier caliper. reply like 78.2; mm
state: 8.3; mm
